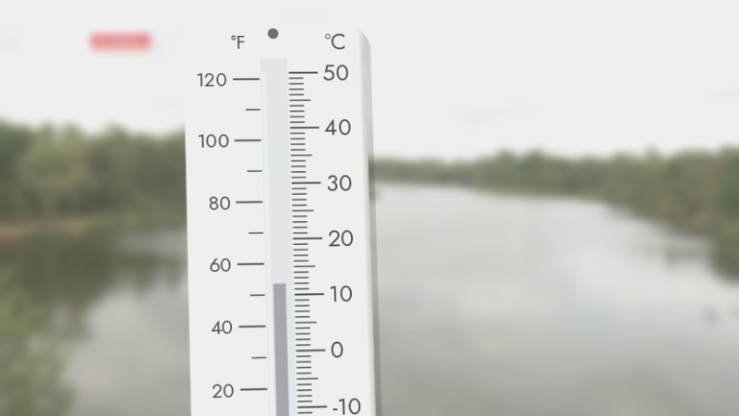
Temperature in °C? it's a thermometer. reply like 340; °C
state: 12; °C
